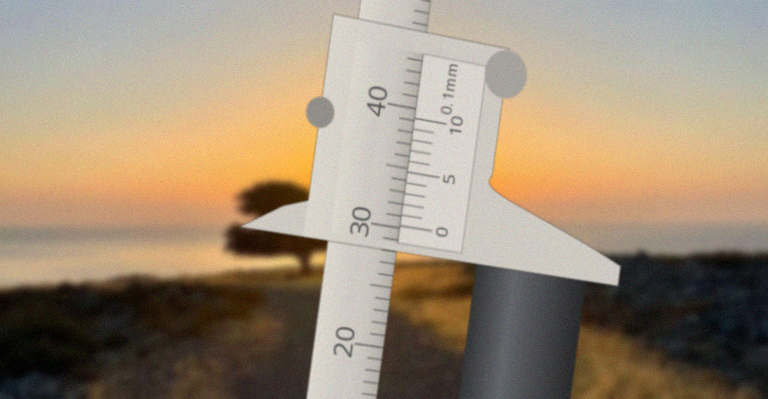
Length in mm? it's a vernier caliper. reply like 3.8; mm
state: 30.2; mm
